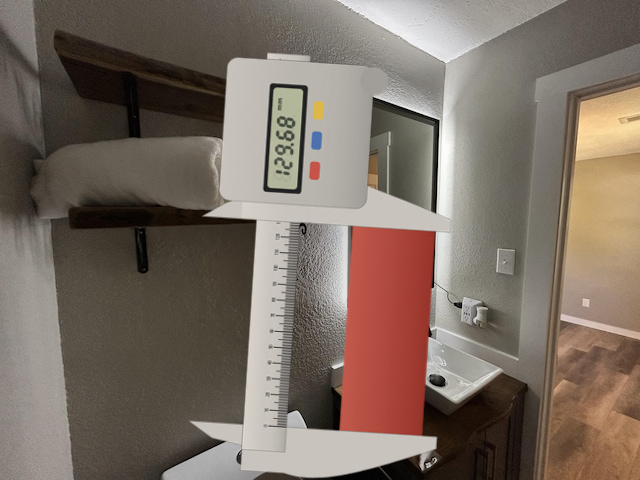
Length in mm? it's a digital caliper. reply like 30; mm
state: 129.68; mm
